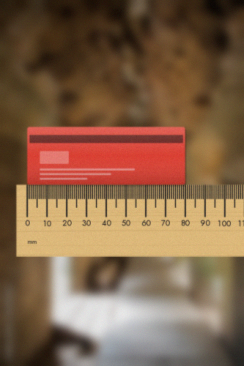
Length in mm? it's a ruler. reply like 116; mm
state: 80; mm
